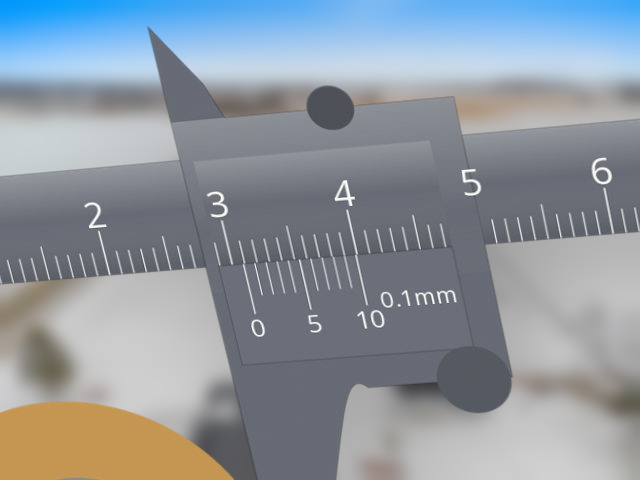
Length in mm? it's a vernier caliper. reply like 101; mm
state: 30.9; mm
